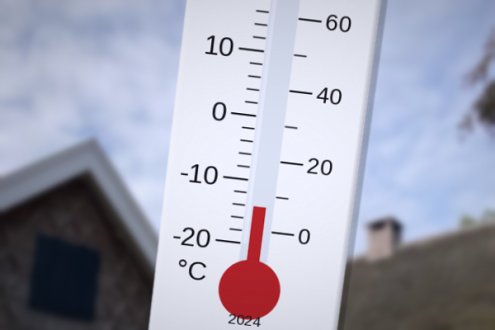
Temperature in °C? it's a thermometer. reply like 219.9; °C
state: -14; °C
